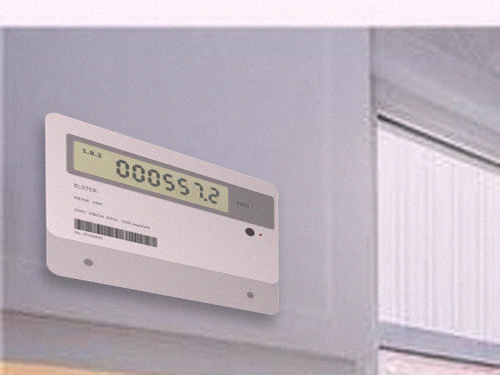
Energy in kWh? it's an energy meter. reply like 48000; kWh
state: 557.2; kWh
